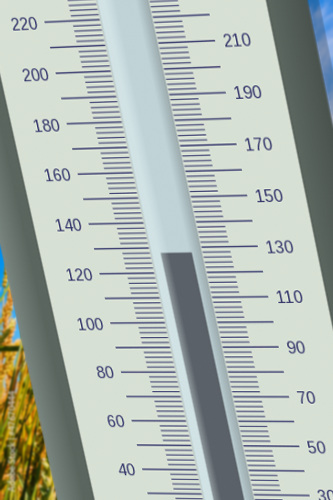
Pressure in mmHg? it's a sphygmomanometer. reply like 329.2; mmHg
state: 128; mmHg
